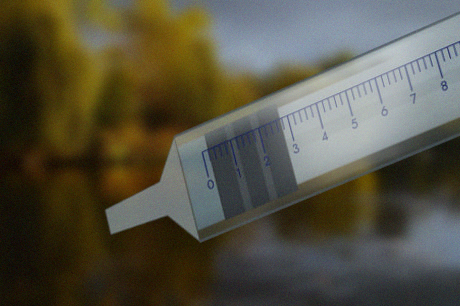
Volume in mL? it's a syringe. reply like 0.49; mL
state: 0.2; mL
